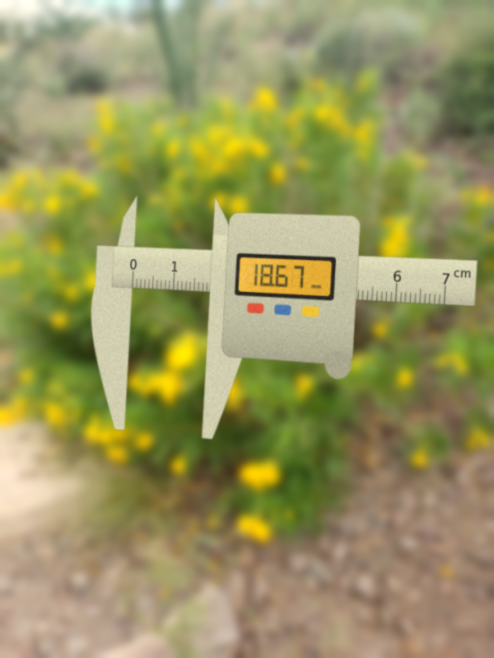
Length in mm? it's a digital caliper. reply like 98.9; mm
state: 18.67; mm
